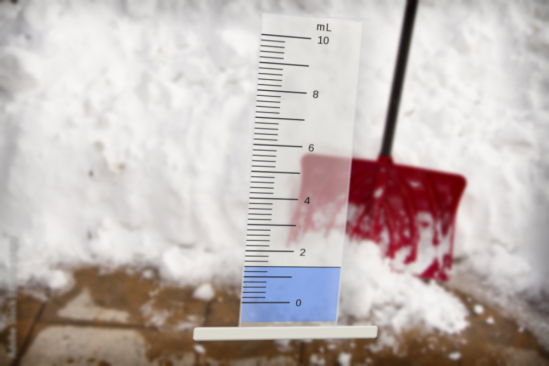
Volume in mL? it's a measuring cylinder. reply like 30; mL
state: 1.4; mL
